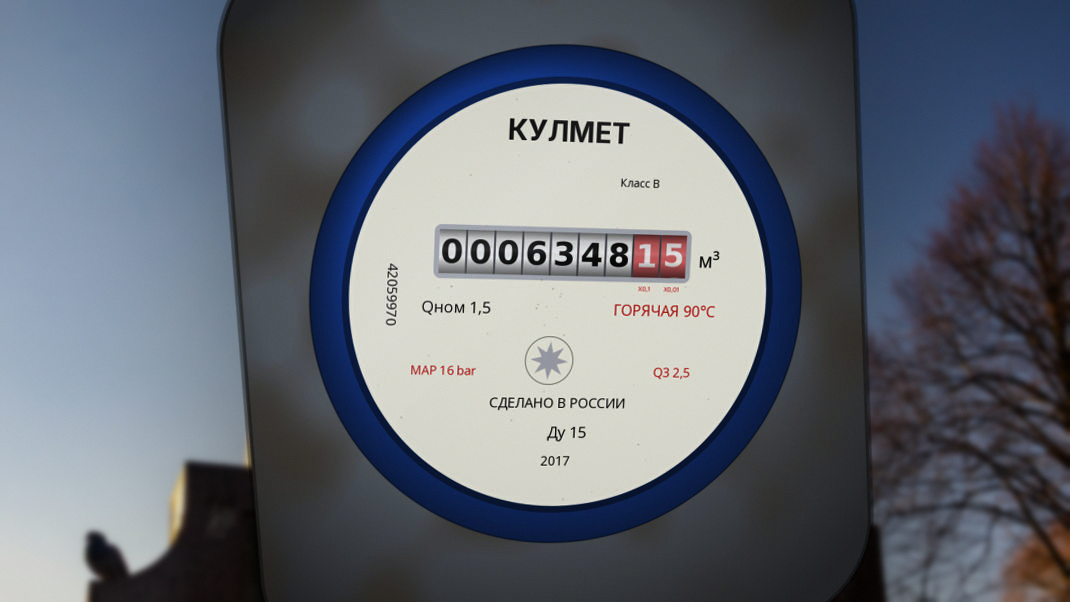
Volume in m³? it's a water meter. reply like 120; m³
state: 6348.15; m³
